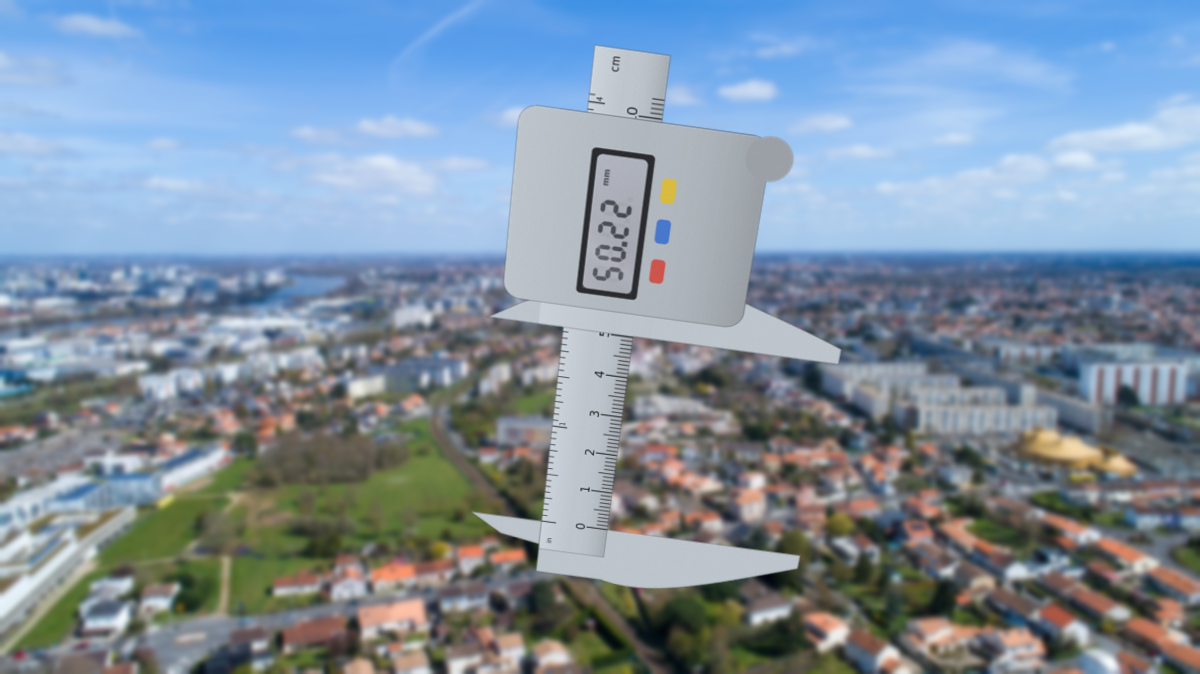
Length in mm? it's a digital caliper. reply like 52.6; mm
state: 50.22; mm
